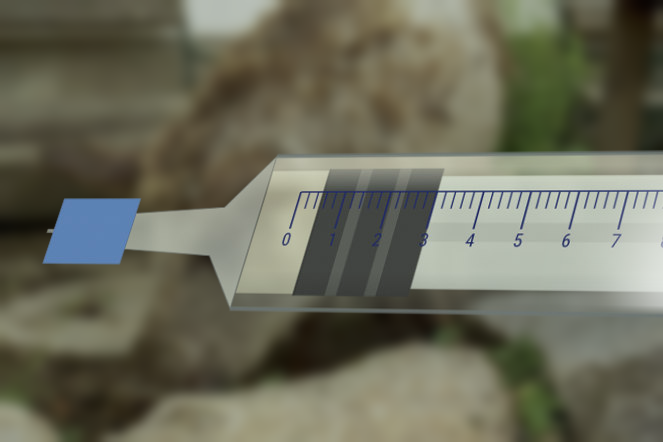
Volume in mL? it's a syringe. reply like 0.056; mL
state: 0.5; mL
